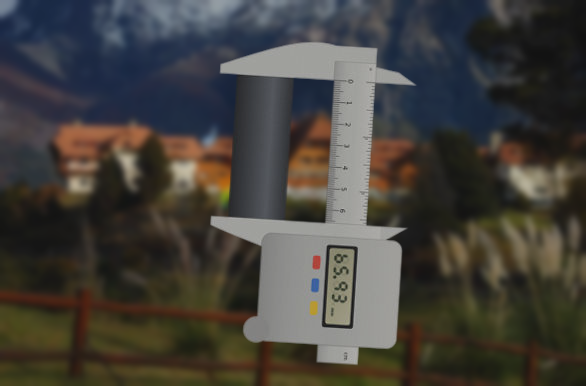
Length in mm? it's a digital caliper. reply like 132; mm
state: 65.93; mm
